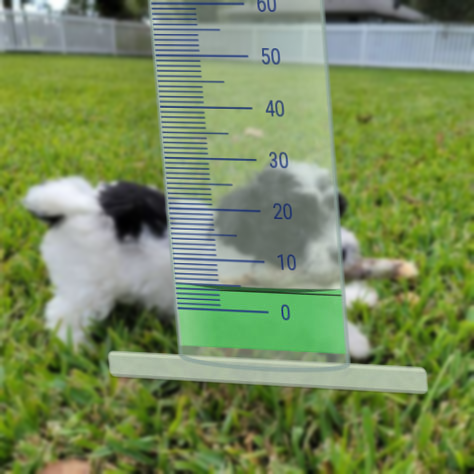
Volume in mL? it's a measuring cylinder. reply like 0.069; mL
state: 4; mL
